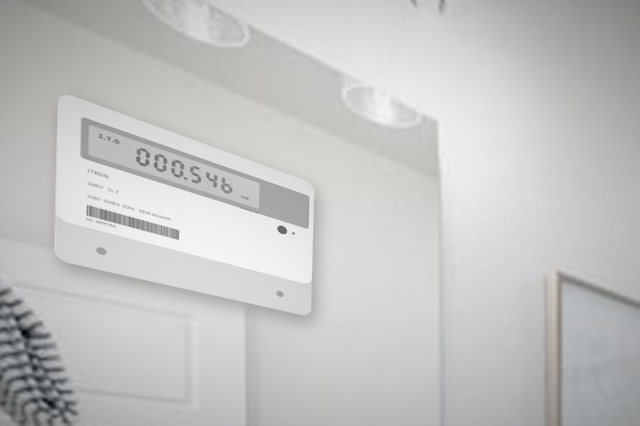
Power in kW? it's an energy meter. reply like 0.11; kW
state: 0.546; kW
